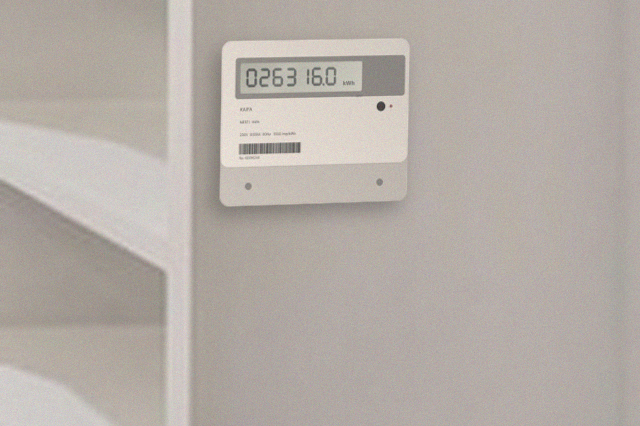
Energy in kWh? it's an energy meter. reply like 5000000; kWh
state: 26316.0; kWh
